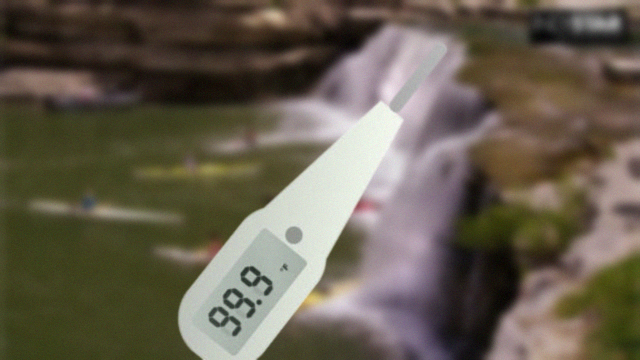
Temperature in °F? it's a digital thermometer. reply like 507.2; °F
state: 99.9; °F
